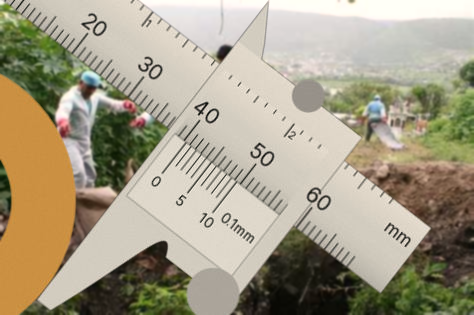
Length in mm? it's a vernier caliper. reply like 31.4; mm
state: 40.4; mm
